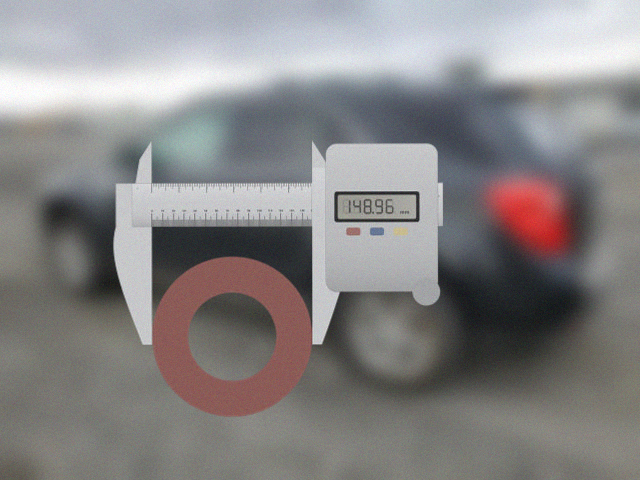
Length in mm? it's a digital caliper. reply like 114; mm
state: 148.96; mm
